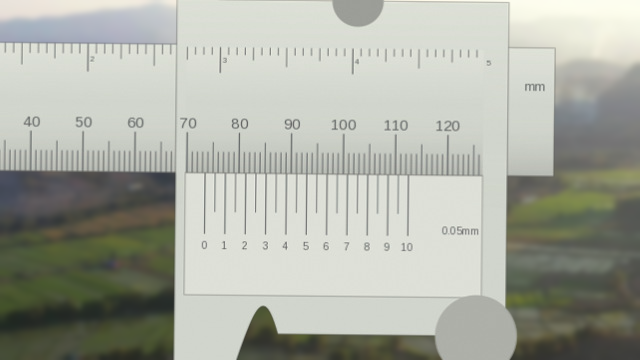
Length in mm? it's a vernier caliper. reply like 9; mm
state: 73.5; mm
